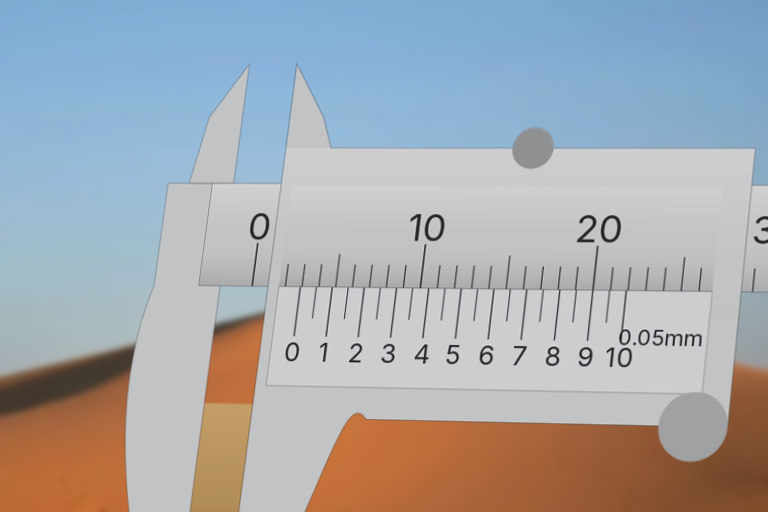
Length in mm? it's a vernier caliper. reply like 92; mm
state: 2.9; mm
